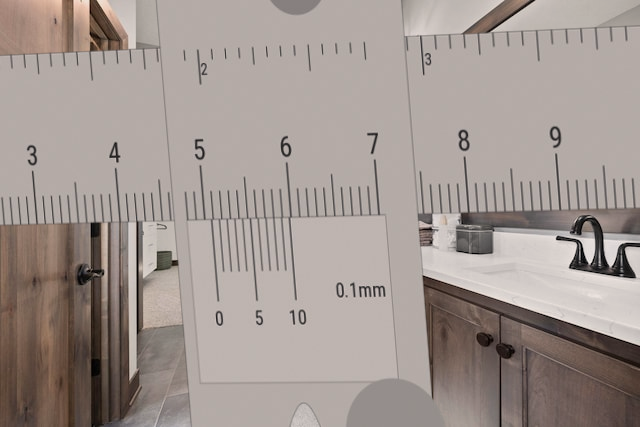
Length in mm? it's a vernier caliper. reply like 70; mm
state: 50.8; mm
